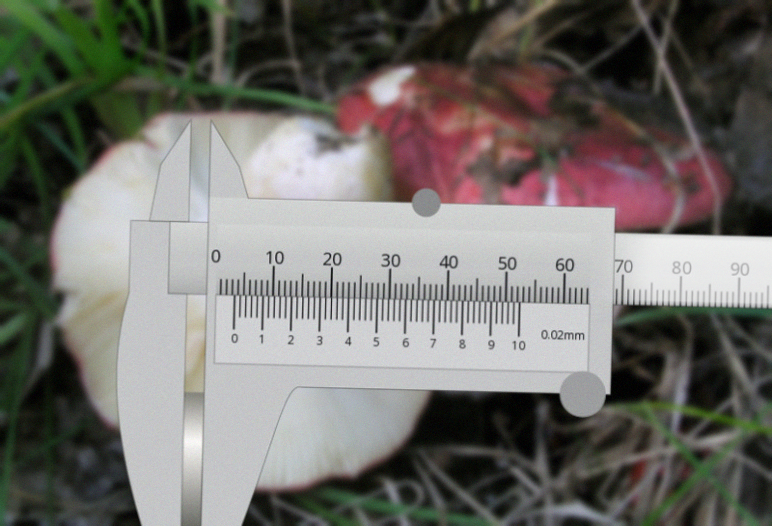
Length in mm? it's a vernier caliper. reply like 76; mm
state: 3.4; mm
